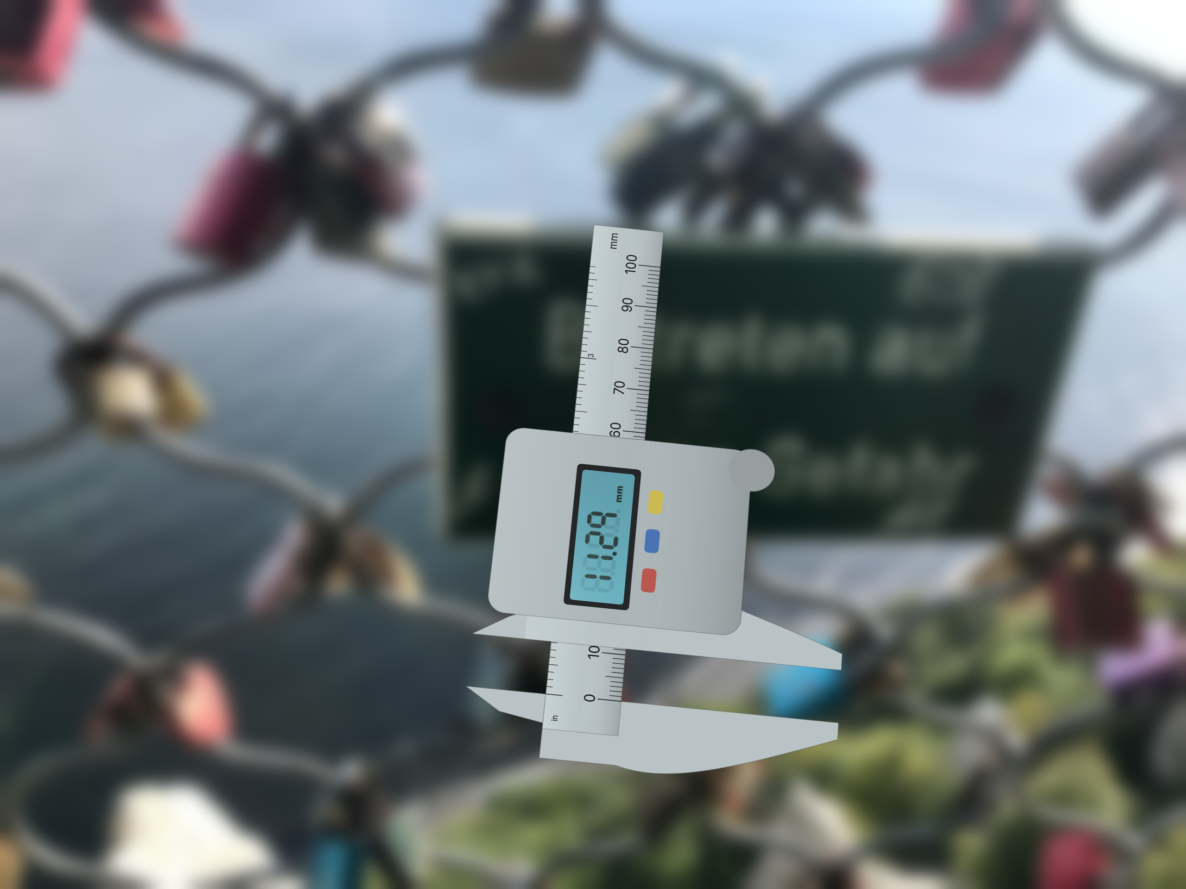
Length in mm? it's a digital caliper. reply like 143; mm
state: 11.29; mm
